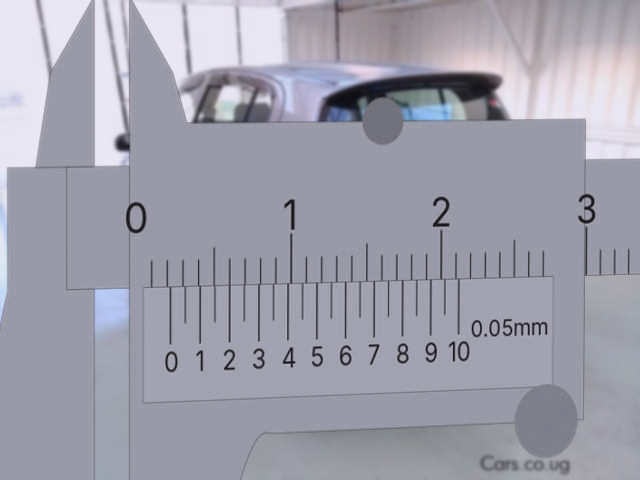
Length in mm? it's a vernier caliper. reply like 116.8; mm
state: 2.2; mm
